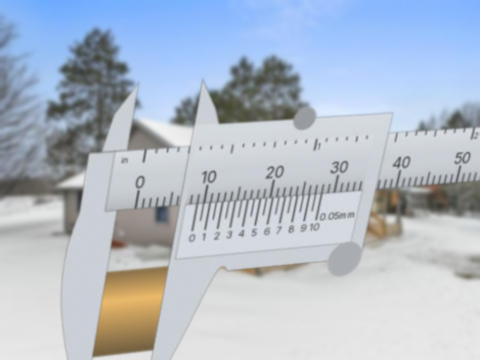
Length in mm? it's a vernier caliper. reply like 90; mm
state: 9.0; mm
